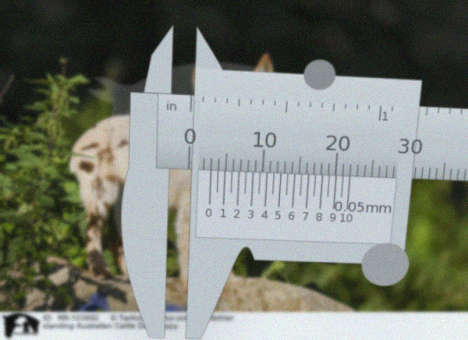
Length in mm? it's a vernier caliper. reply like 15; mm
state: 3.0; mm
